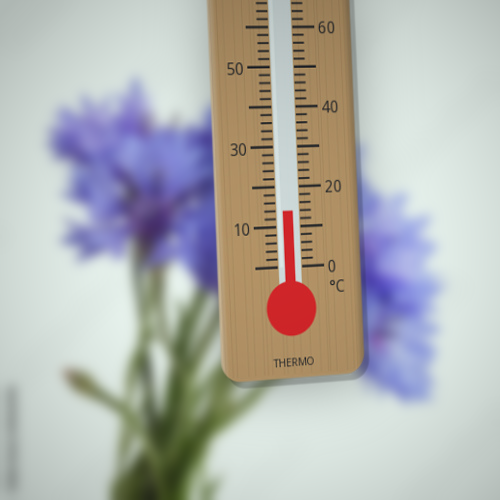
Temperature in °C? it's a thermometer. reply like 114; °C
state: 14; °C
